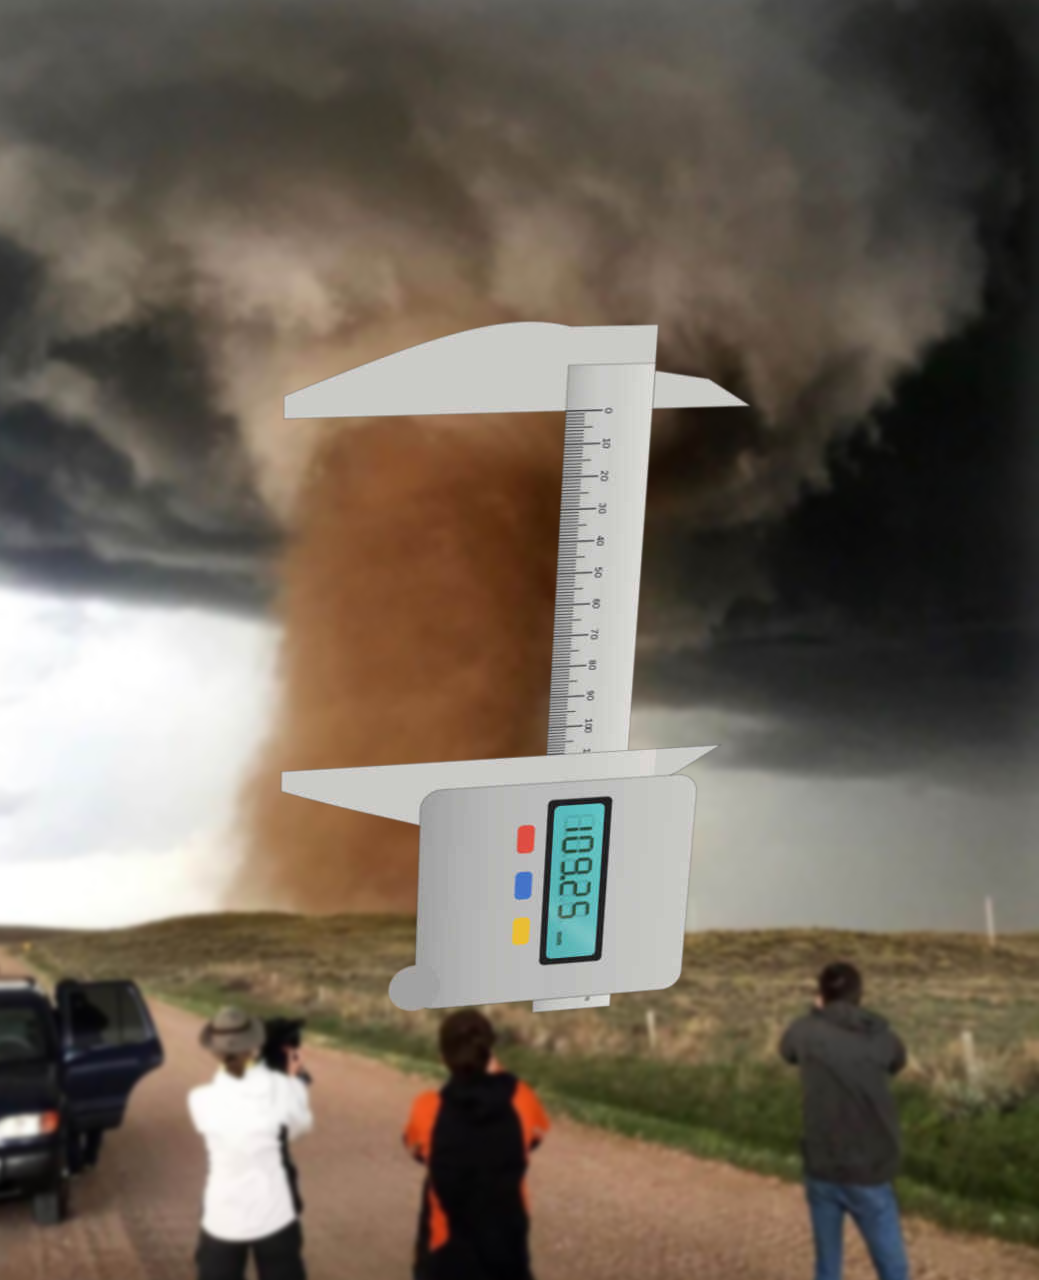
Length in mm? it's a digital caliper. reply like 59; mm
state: 109.25; mm
